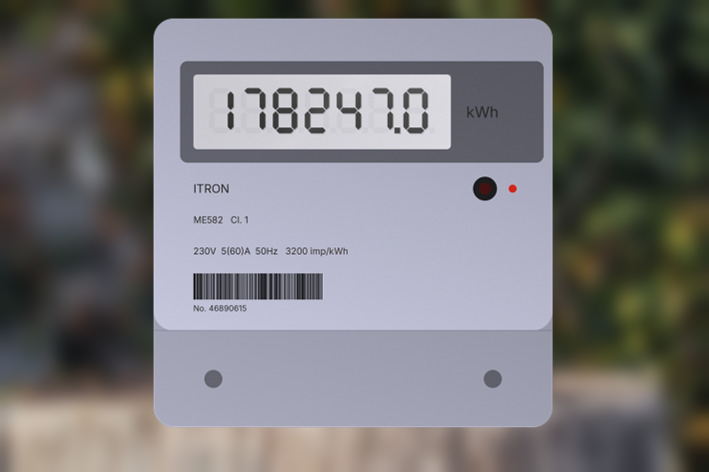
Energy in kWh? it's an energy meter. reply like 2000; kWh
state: 178247.0; kWh
